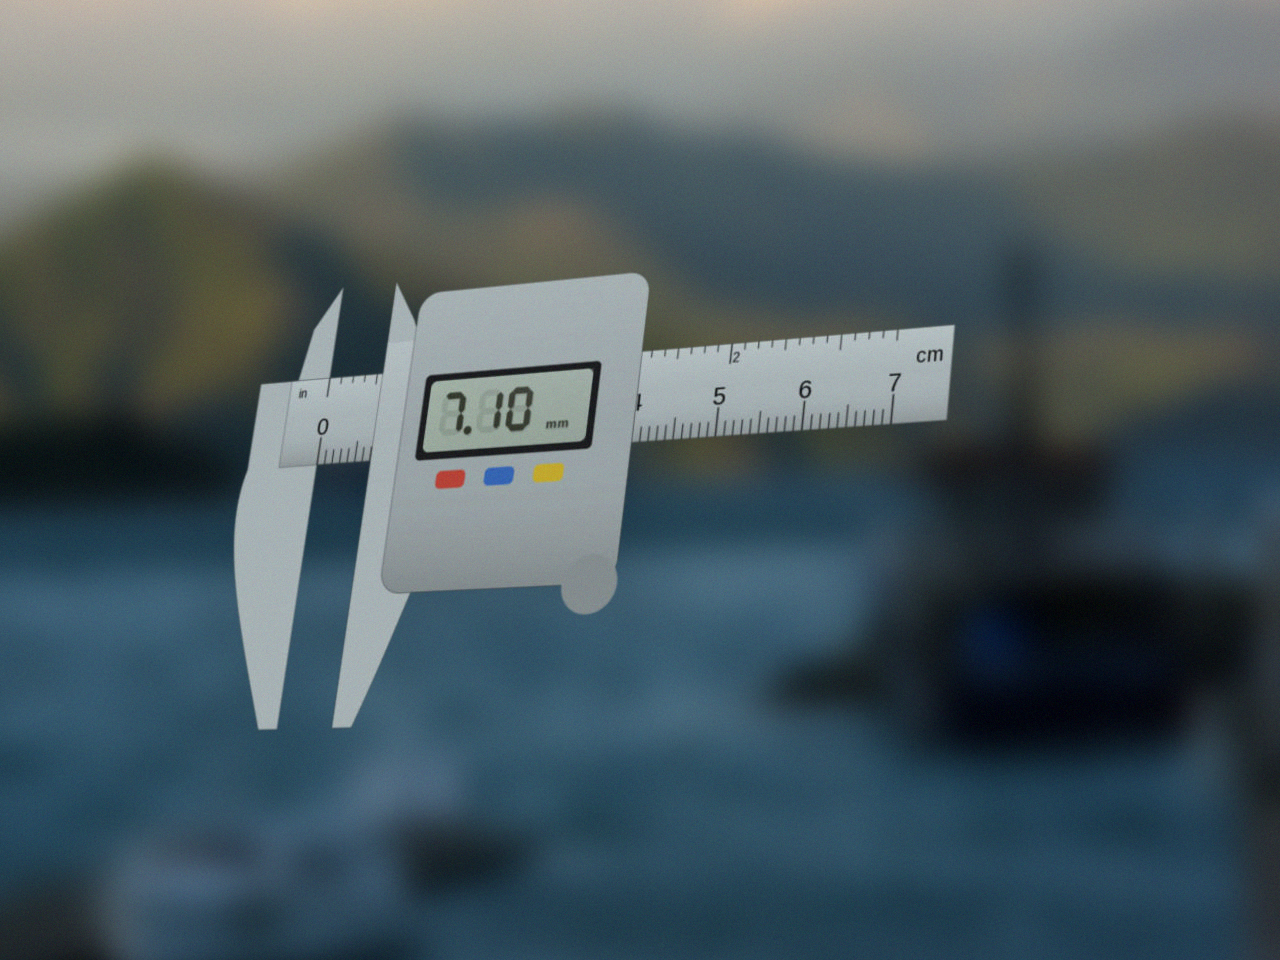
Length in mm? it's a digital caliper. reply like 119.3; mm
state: 7.10; mm
